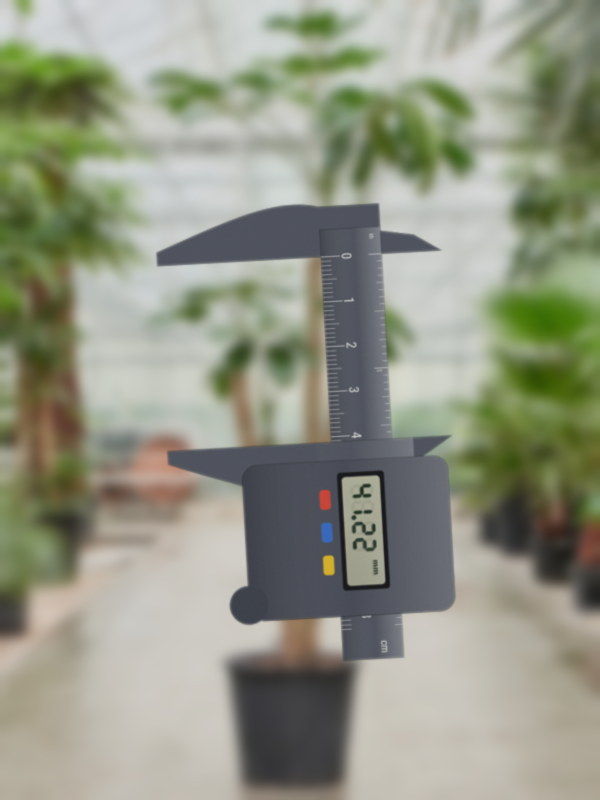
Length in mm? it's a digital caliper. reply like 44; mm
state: 41.22; mm
